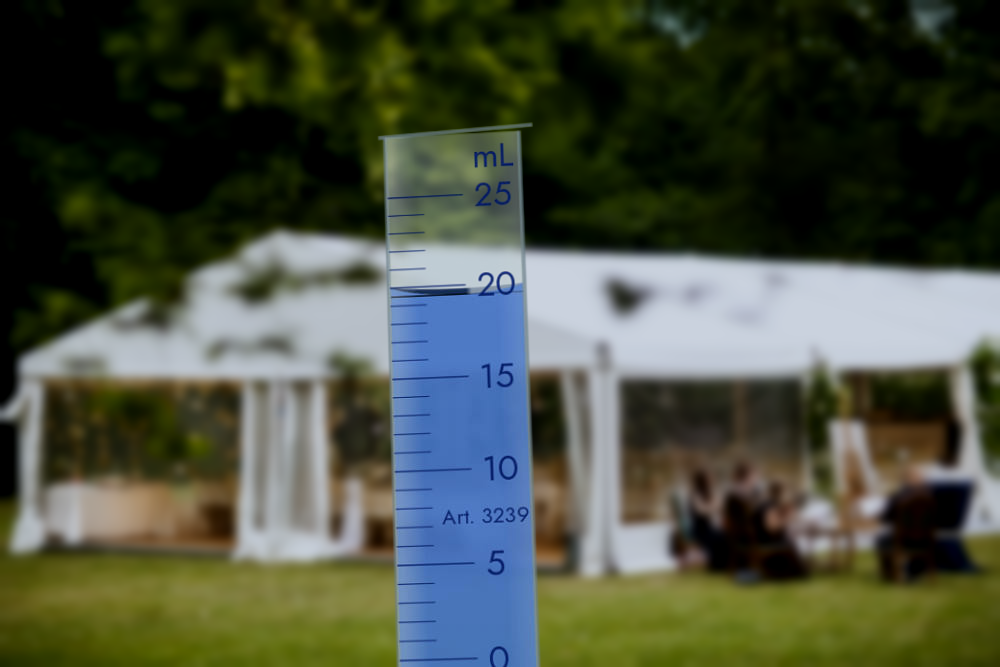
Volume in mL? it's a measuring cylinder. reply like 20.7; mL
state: 19.5; mL
